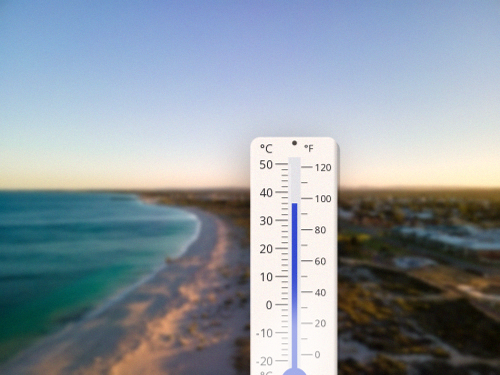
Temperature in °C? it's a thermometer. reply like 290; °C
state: 36; °C
